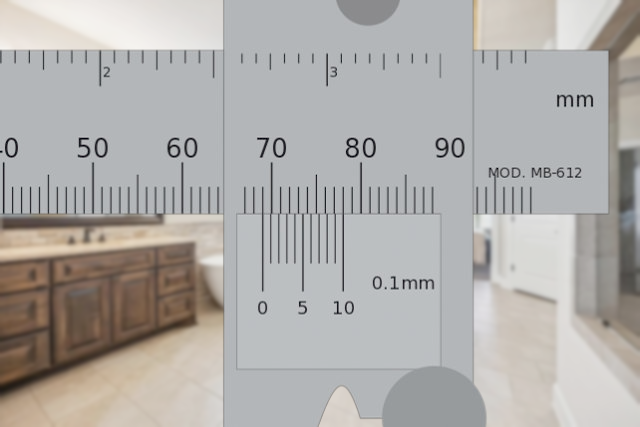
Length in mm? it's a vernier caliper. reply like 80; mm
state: 69.0; mm
